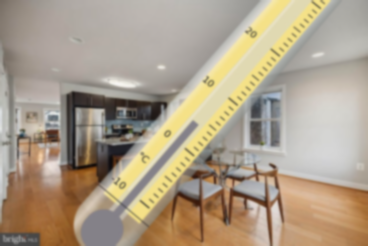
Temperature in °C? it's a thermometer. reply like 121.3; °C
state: 4; °C
